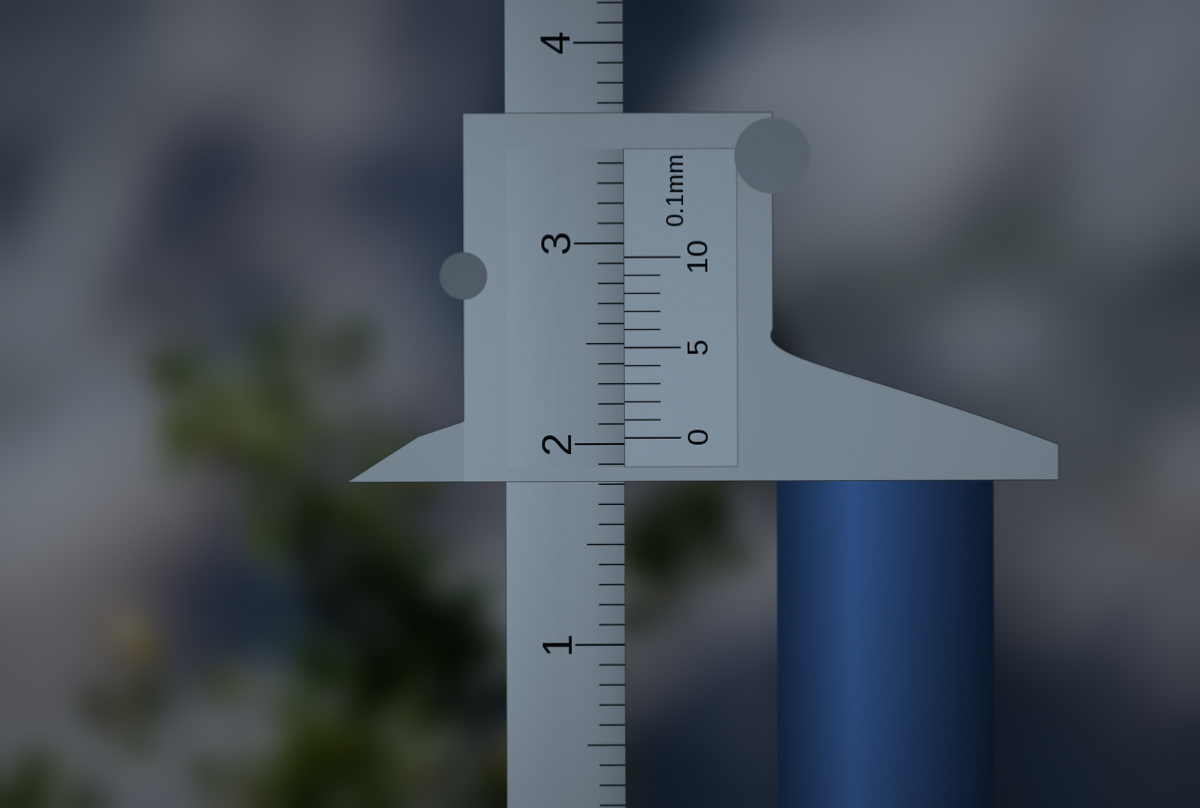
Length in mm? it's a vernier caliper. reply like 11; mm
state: 20.3; mm
